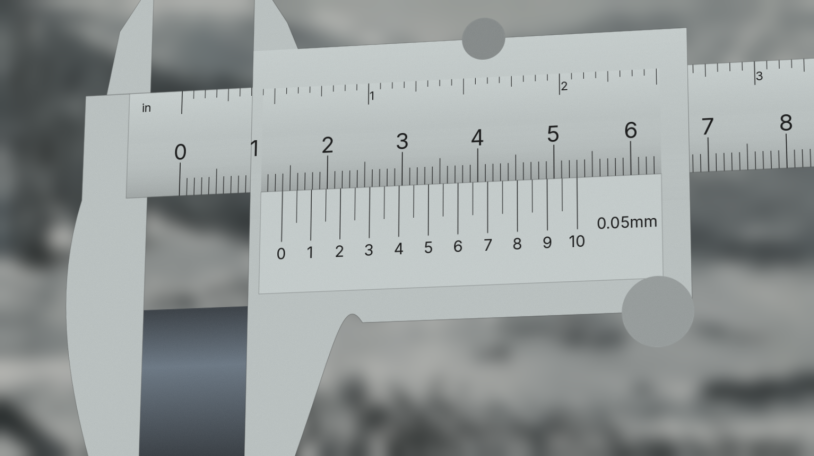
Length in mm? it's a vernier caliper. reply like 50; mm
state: 14.0; mm
